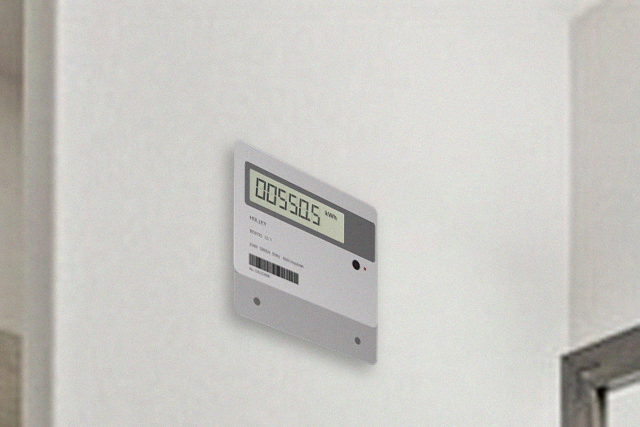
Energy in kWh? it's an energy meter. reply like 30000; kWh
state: 550.5; kWh
